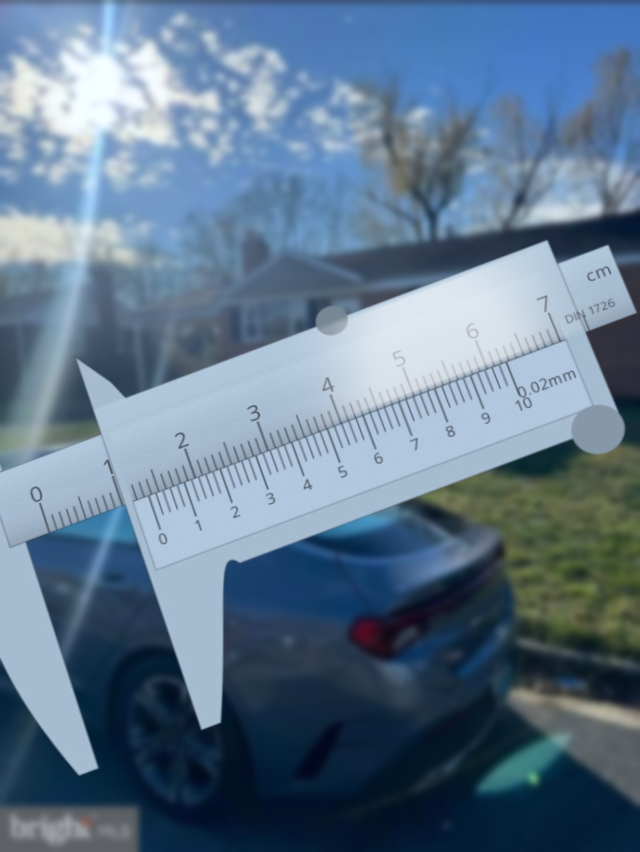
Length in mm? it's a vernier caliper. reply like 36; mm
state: 13.6; mm
